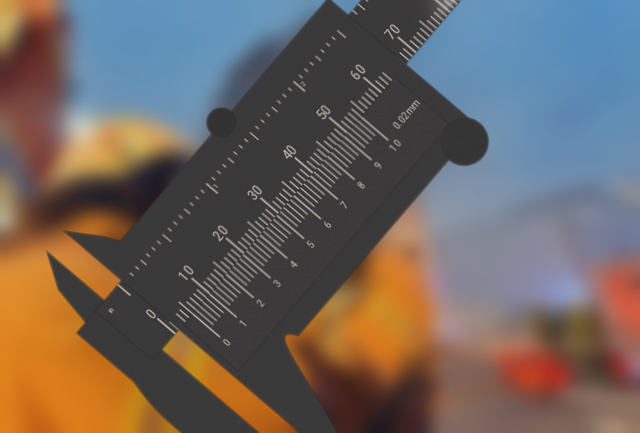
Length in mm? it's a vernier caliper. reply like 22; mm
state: 5.0; mm
